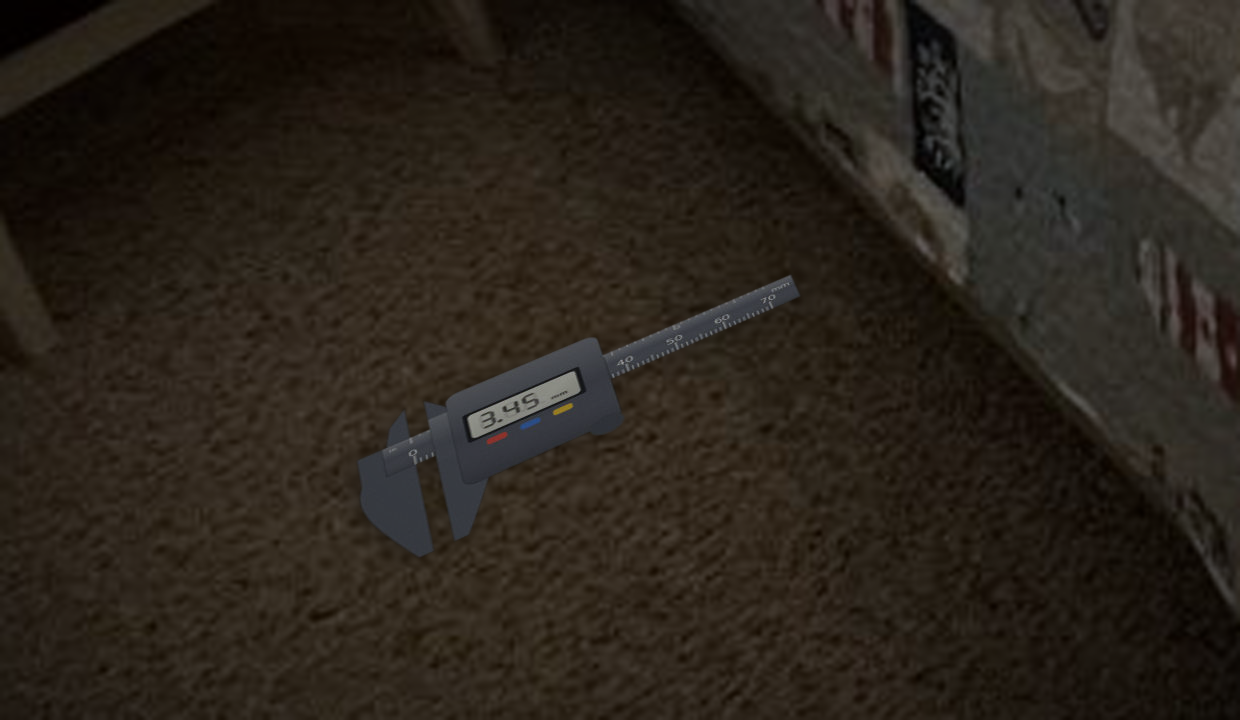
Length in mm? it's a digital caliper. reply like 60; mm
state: 3.45; mm
